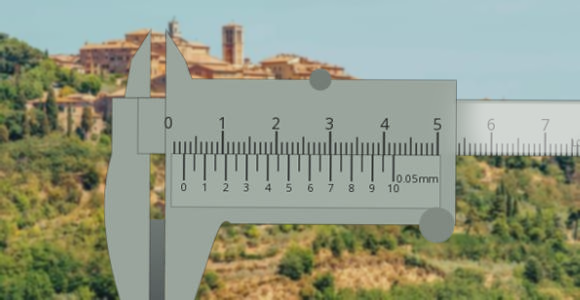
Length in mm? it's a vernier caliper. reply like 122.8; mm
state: 2.8; mm
